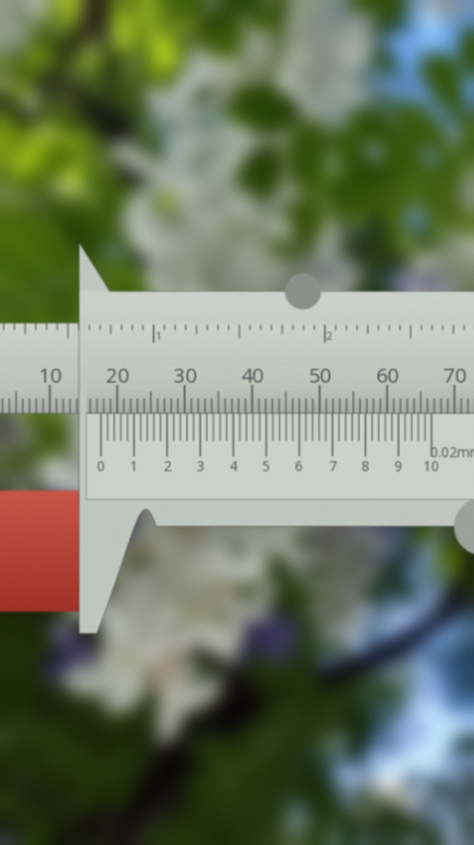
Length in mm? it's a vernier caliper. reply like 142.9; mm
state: 17.6; mm
